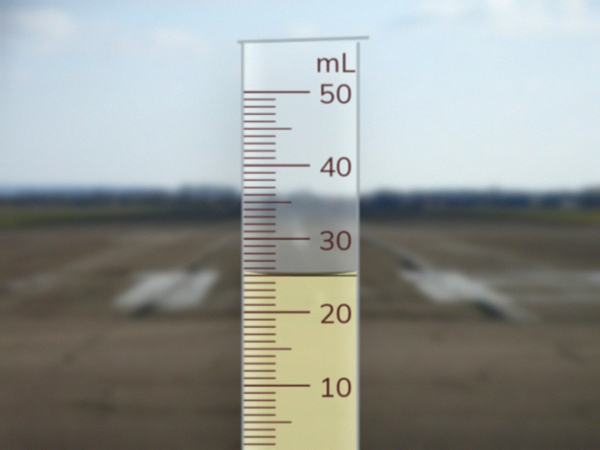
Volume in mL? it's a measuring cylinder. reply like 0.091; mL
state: 25; mL
